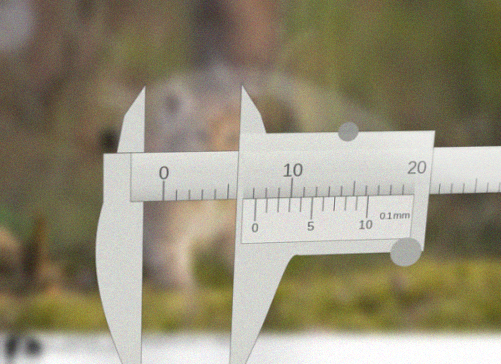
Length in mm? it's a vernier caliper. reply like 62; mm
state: 7.2; mm
